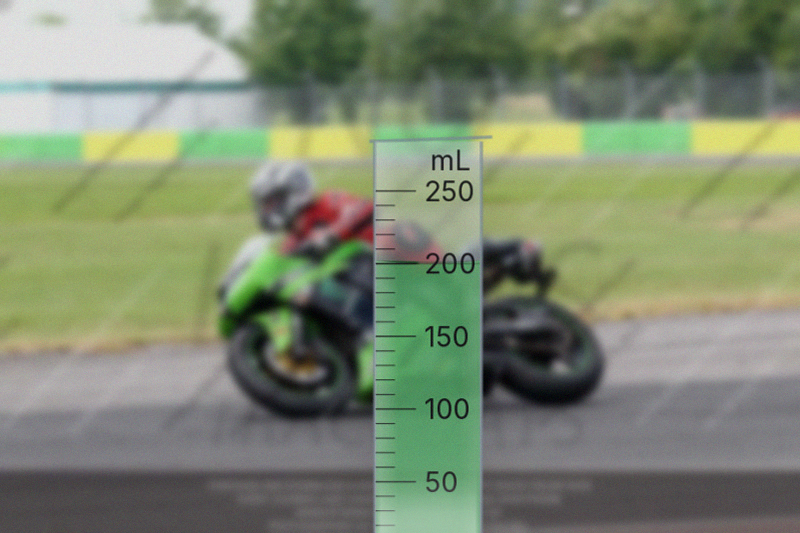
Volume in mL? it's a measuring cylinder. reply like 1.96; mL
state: 200; mL
